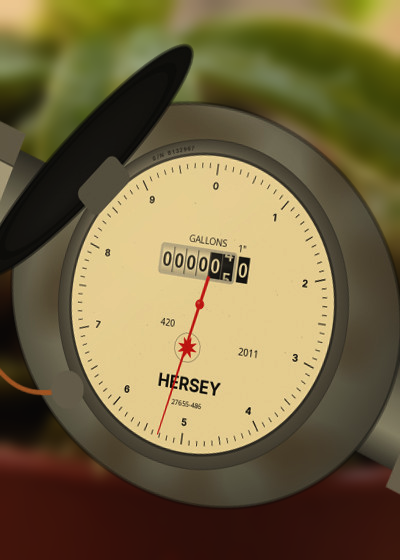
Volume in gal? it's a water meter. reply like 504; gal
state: 45.3; gal
